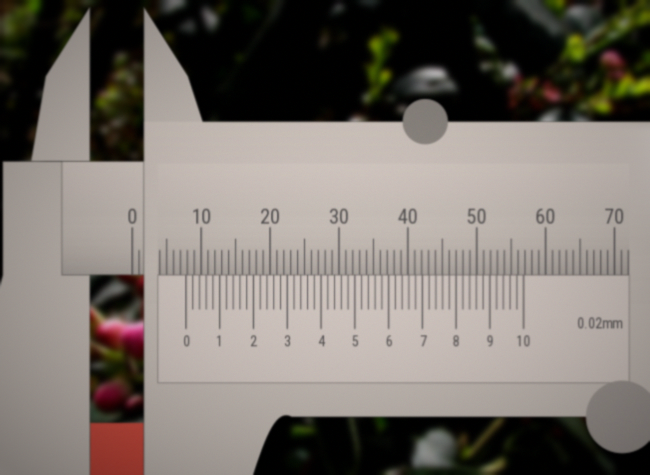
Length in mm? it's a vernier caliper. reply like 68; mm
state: 7.8; mm
